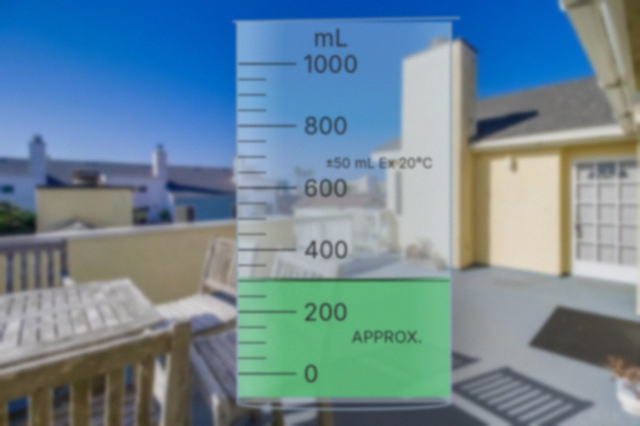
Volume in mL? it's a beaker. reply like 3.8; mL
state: 300; mL
